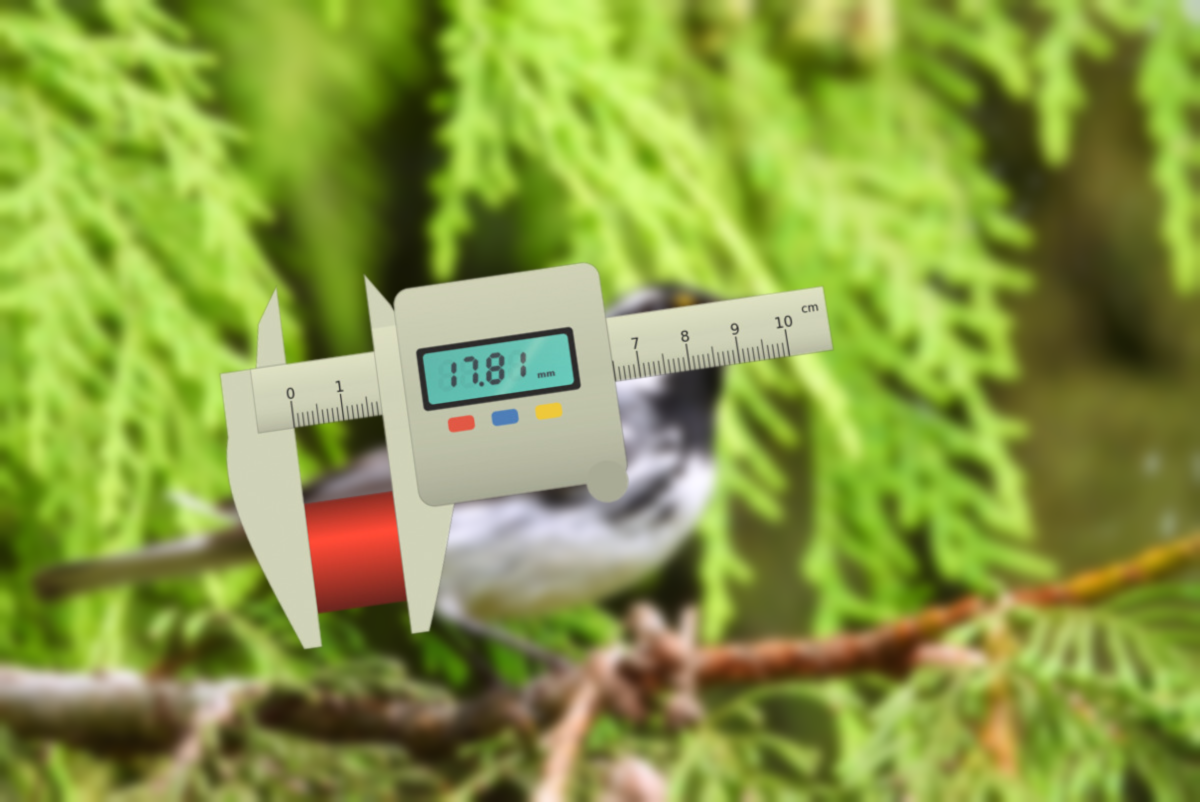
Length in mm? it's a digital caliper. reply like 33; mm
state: 17.81; mm
